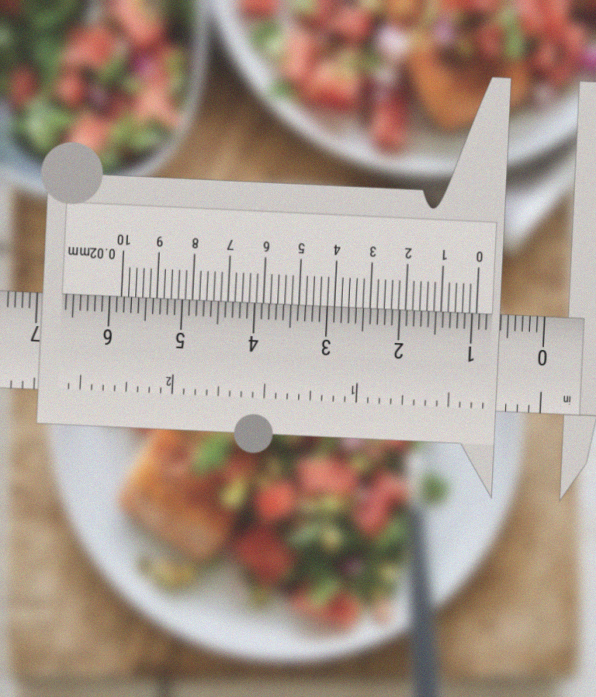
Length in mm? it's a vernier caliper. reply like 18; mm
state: 9.4; mm
